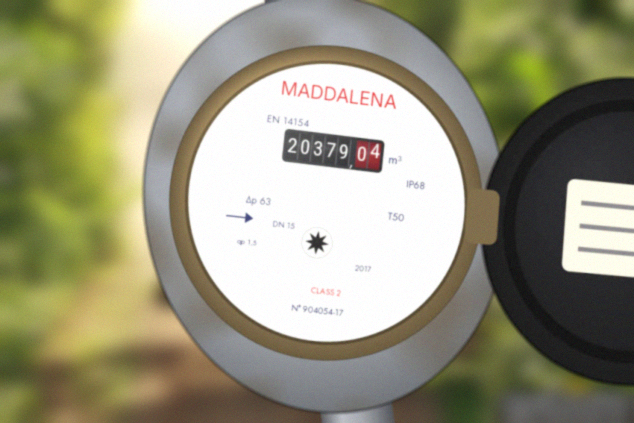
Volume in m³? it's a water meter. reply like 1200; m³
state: 20379.04; m³
